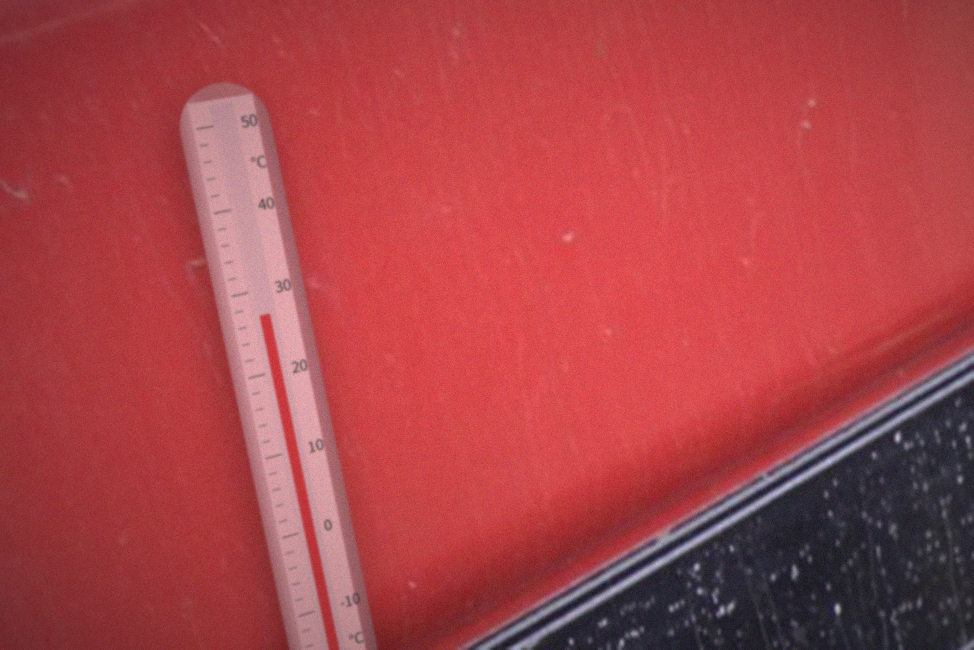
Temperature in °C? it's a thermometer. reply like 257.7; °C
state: 27; °C
